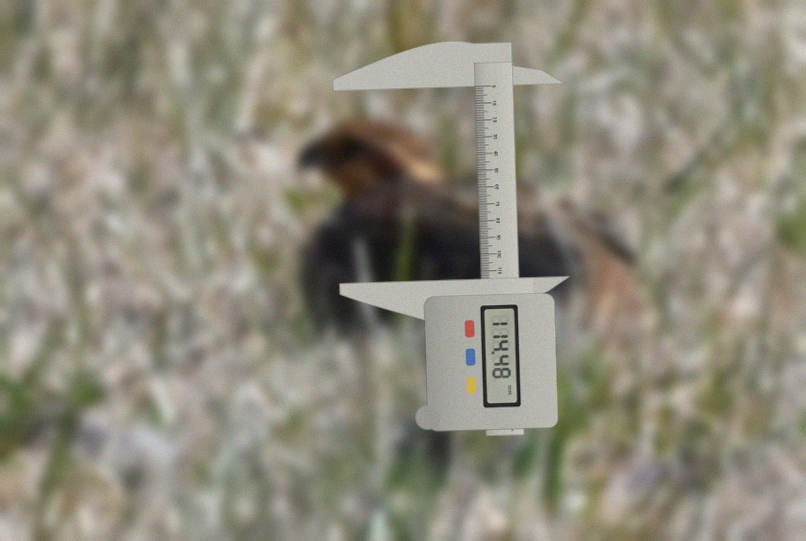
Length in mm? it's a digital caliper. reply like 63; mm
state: 114.48; mm
